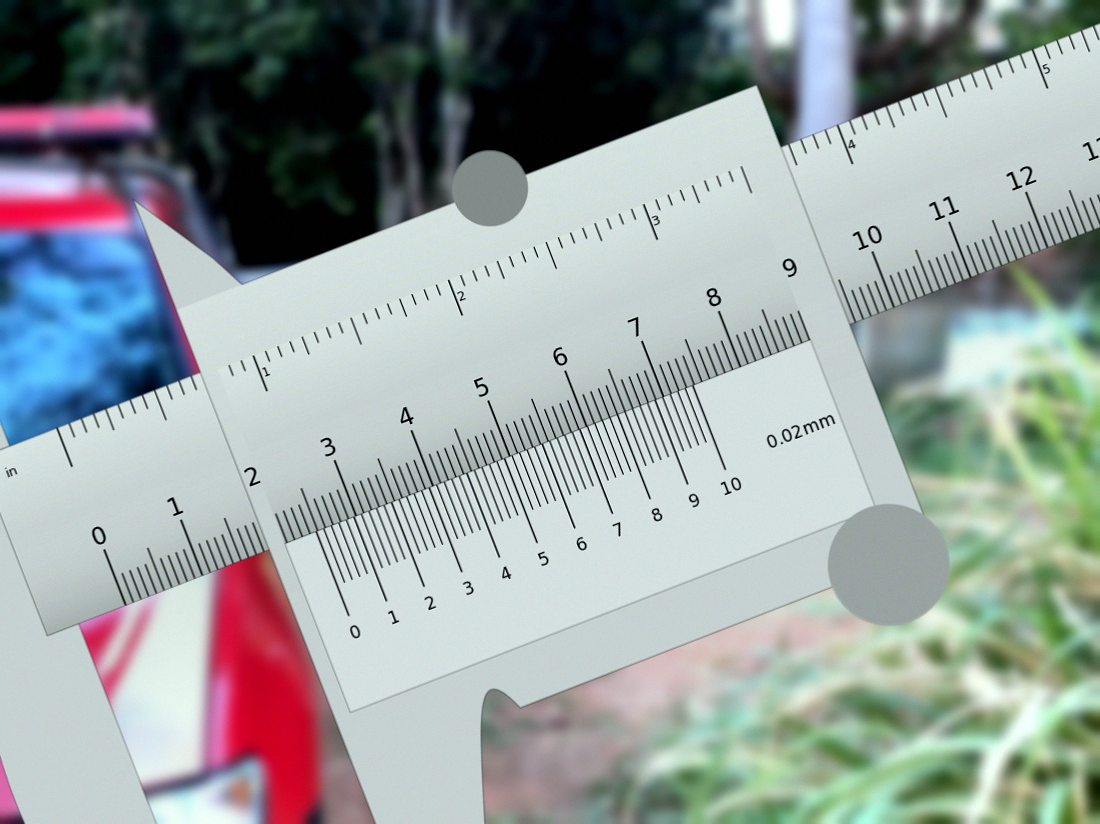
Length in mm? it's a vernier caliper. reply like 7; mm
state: 24.8; mm
